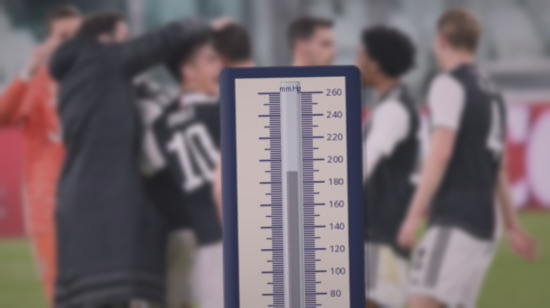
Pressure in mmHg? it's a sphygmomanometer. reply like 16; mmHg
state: 190; mmHg
